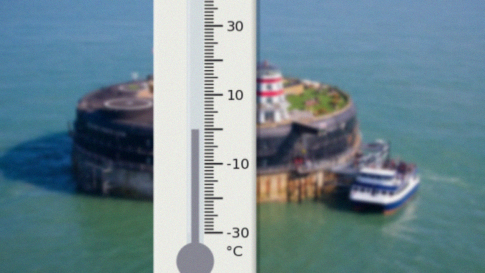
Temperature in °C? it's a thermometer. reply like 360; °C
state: 0; °C
